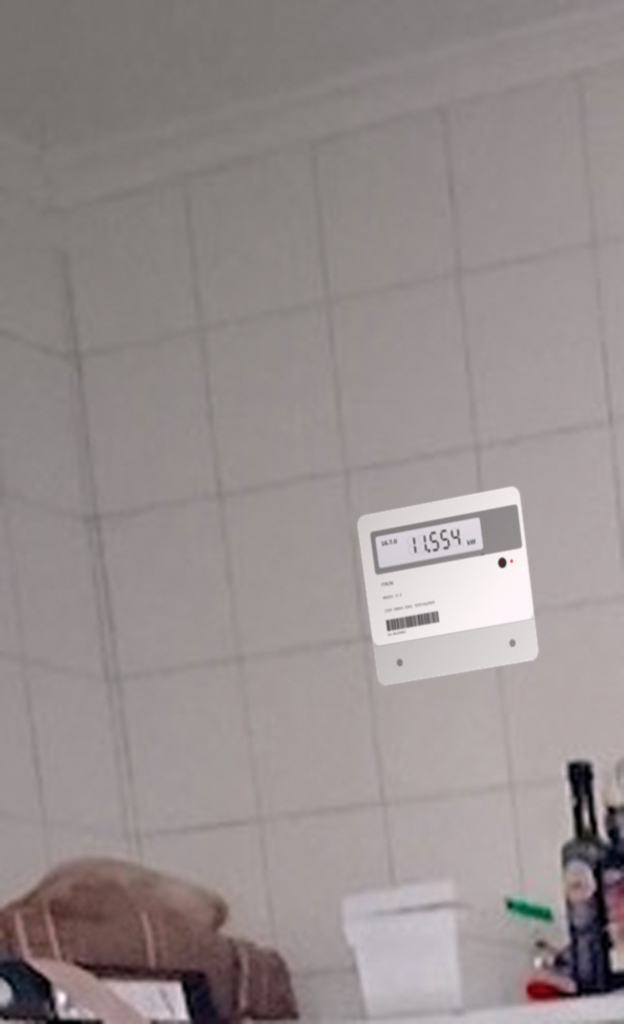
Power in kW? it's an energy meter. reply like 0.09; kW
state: 11.554; kW
